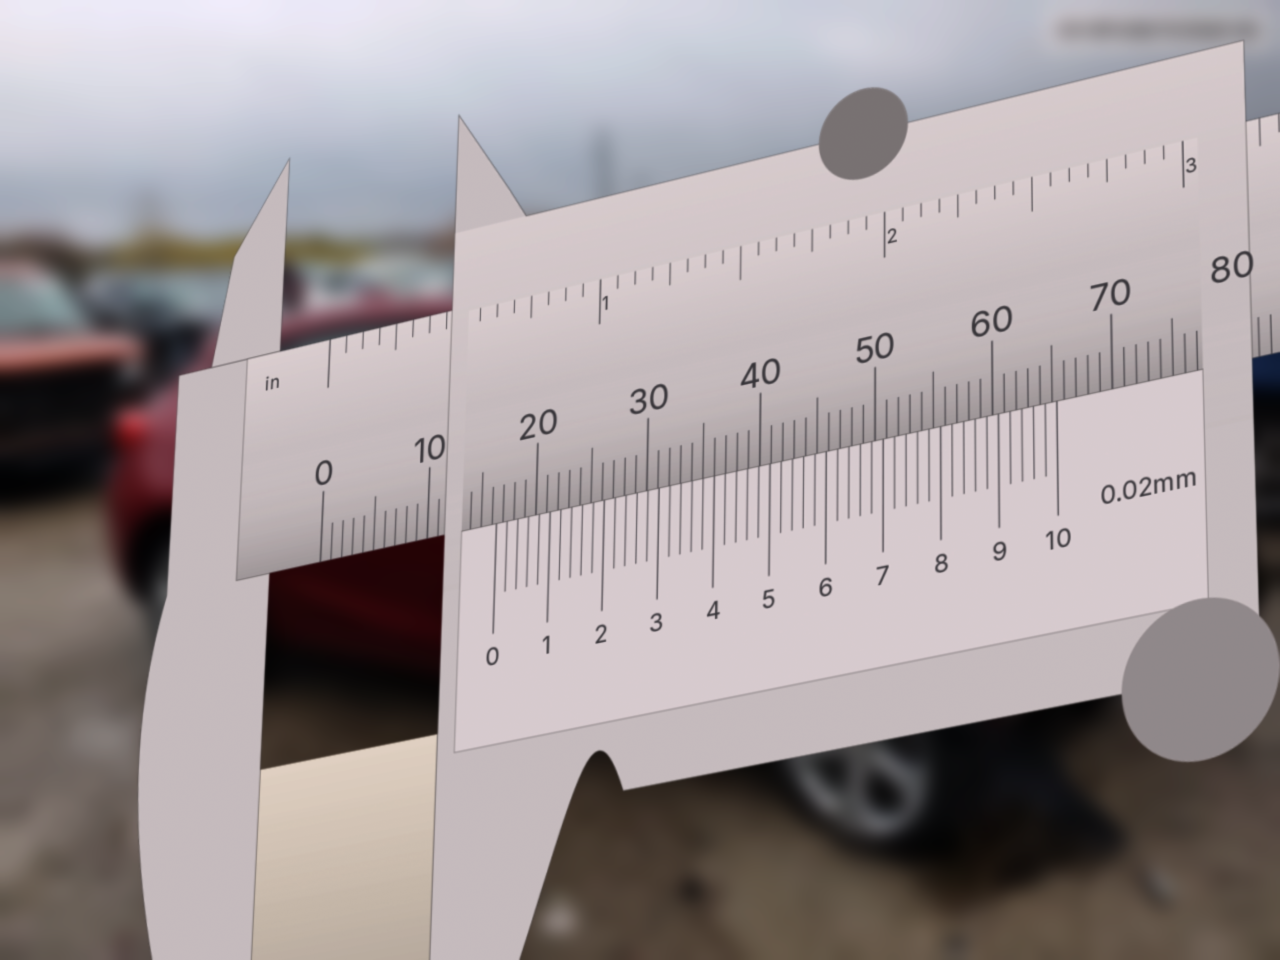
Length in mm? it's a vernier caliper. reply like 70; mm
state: 16.4; mm
